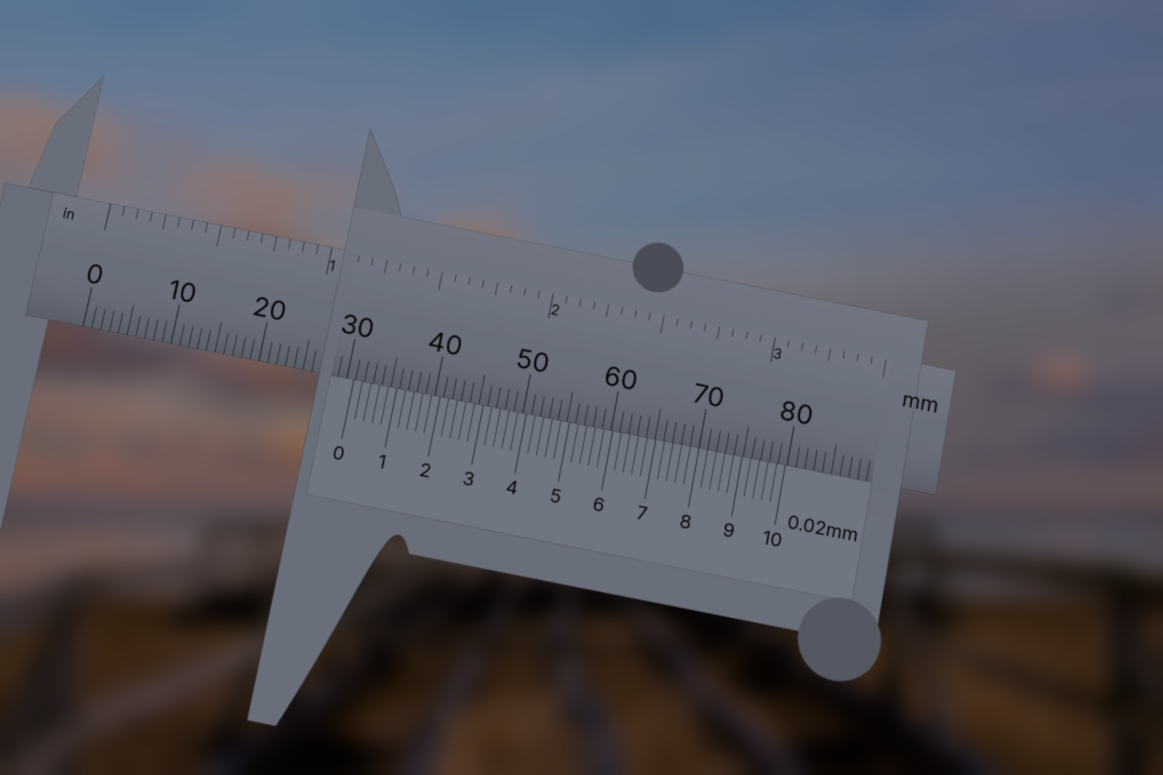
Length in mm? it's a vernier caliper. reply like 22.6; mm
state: 30.8; mm
